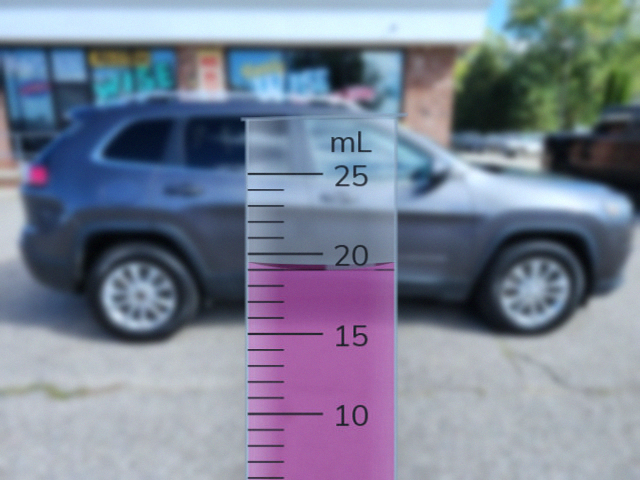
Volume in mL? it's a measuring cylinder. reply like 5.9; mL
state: 19; mL
